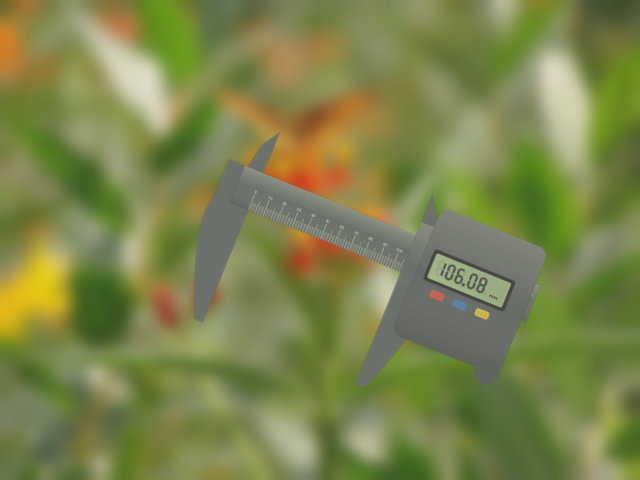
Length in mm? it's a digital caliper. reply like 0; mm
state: 106.08; mm
